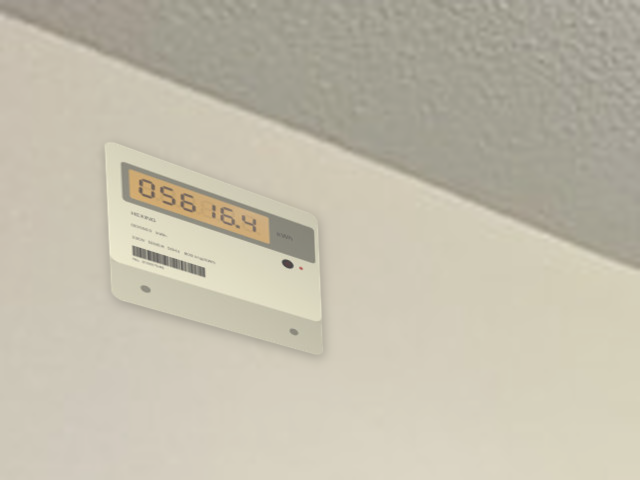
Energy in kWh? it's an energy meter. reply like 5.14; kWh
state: 5616.4; kWh
